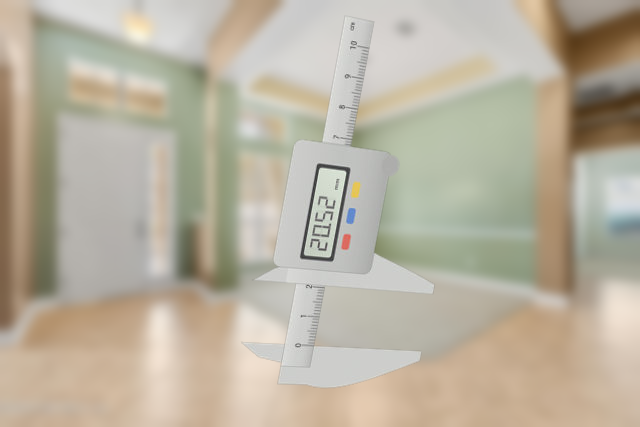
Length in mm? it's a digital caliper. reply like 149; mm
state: 20.52; mm
